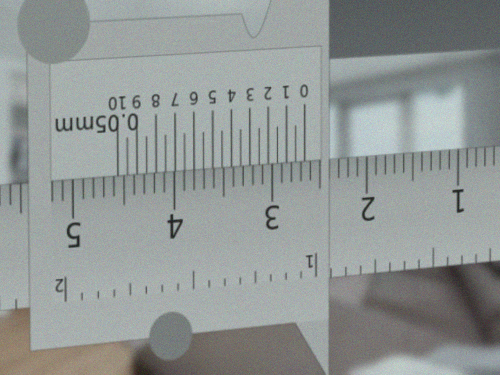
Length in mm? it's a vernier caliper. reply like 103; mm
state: 26.6; mm
